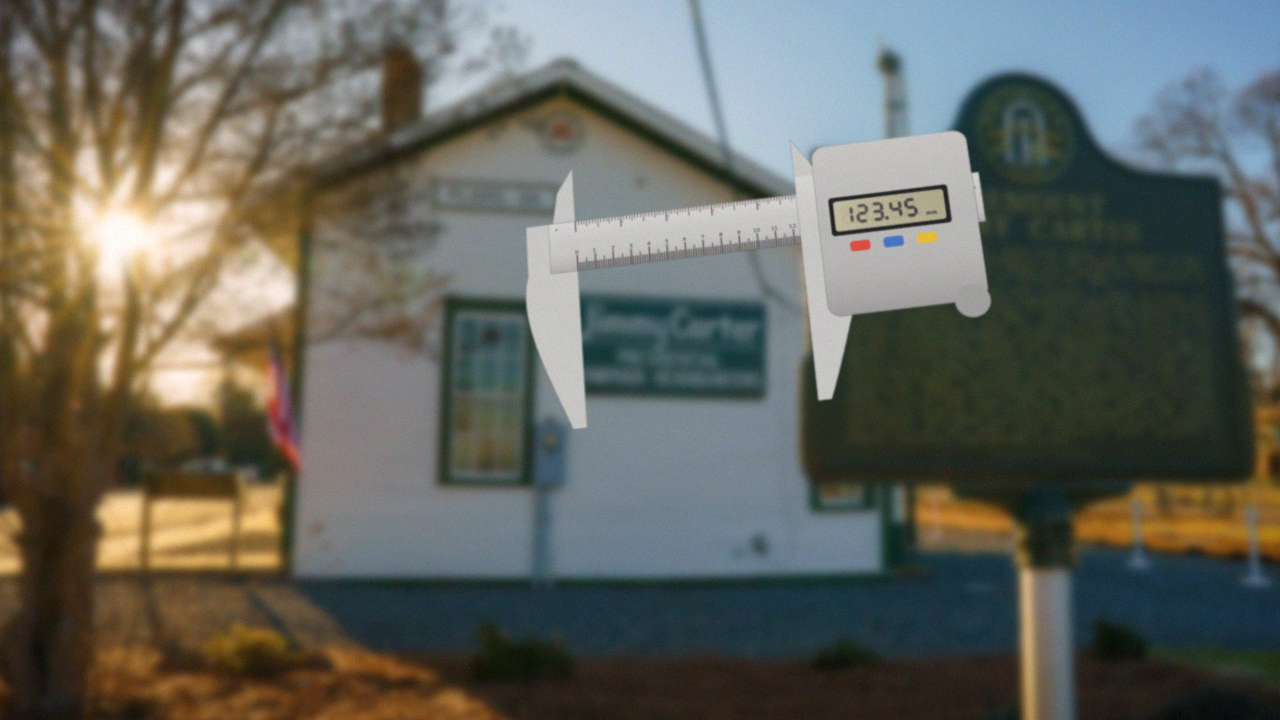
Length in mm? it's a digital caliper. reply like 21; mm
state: 123.45; mm
